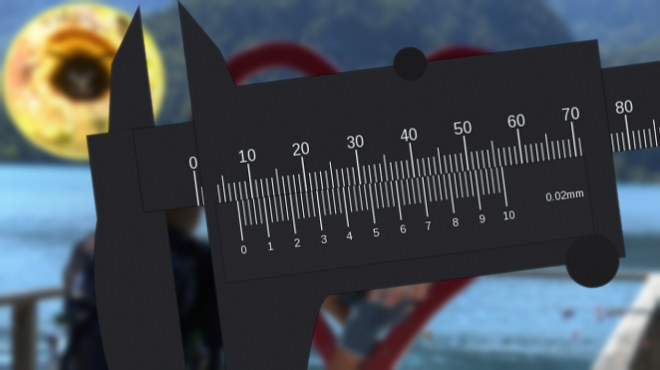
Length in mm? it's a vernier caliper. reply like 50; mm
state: 7.2; mm
